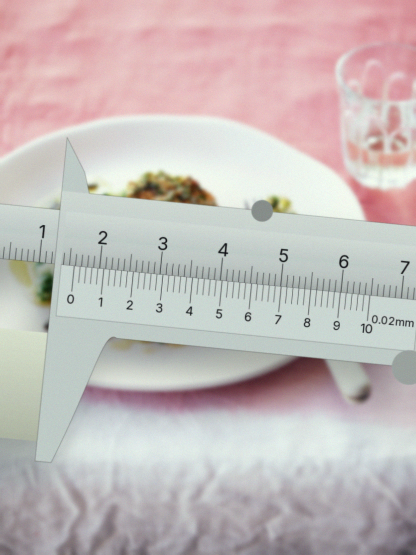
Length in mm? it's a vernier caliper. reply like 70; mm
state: 15.8; mm
